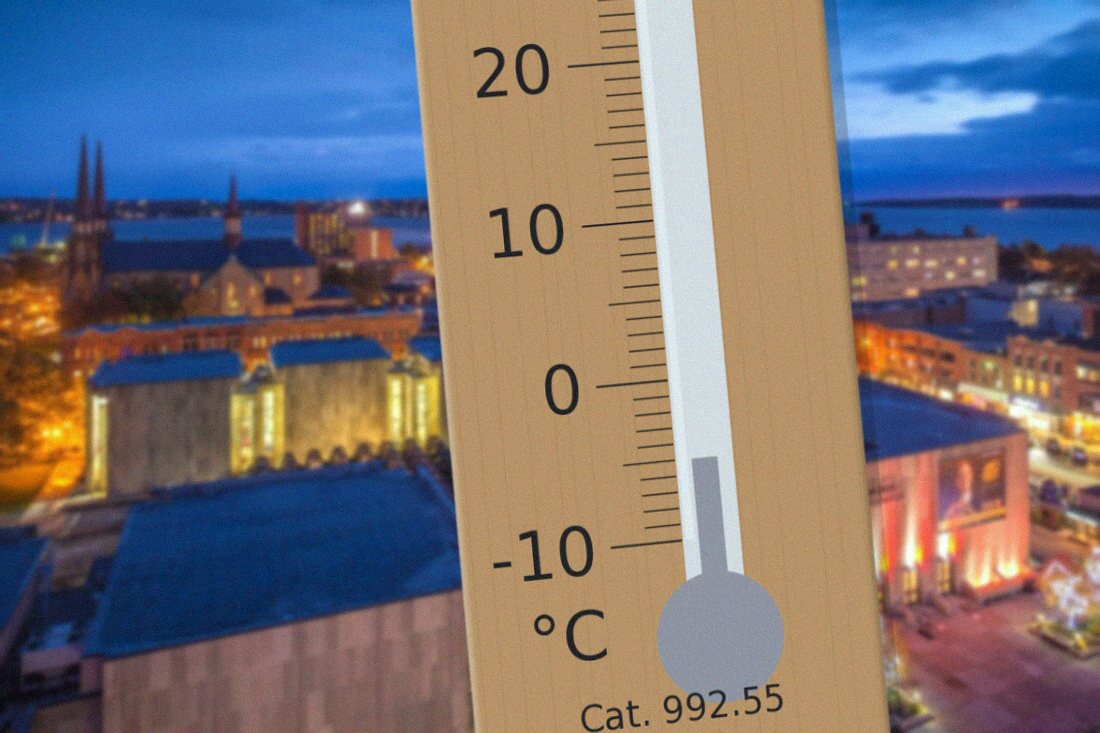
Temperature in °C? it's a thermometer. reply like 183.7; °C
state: -5; °C
